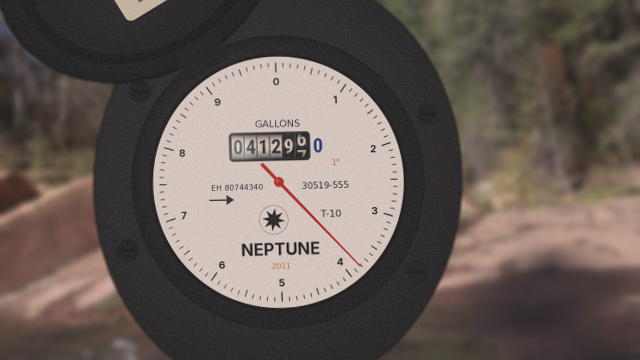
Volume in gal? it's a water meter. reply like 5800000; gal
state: 412963.8; gal
